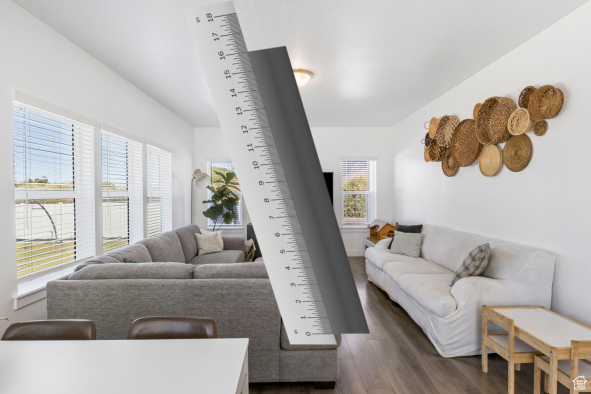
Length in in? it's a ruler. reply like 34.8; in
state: 16; in
